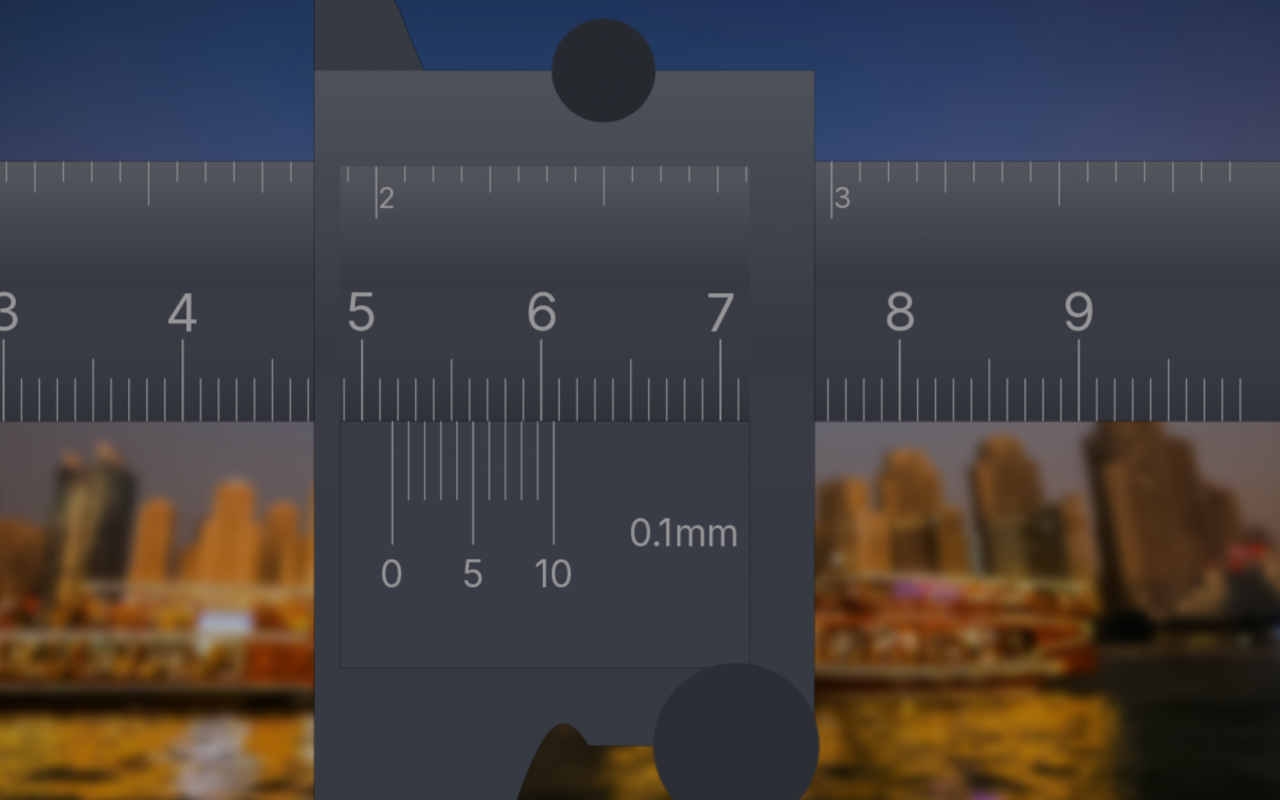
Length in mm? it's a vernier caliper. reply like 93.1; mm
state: 51.7; mm
